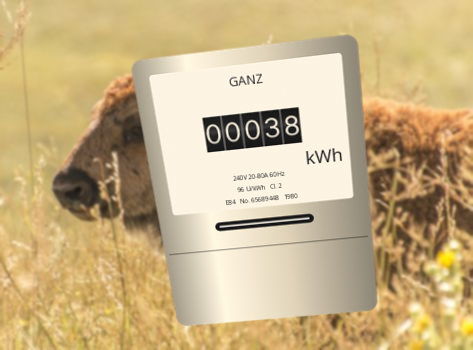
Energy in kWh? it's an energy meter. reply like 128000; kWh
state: 38; kWh
